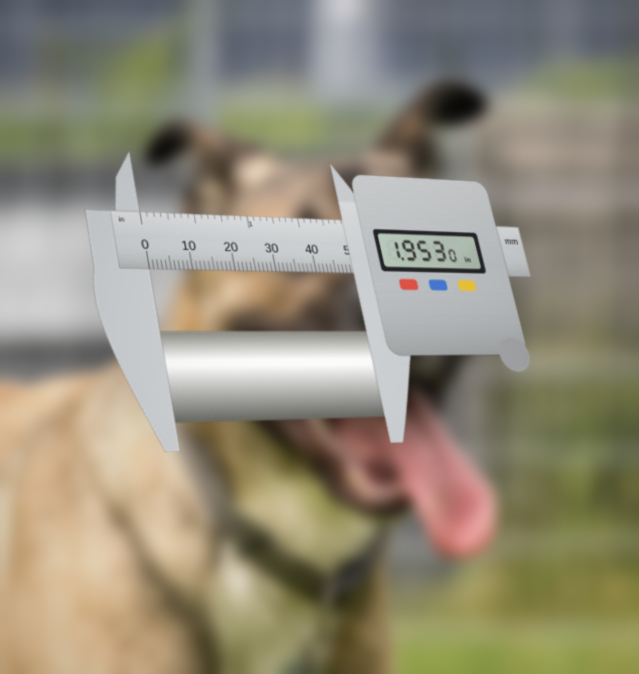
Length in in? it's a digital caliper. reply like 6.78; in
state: 1.9530; in
